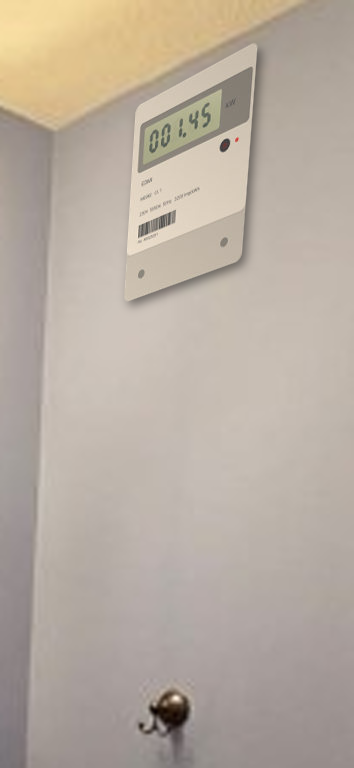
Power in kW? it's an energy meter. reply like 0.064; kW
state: 1.45; kW
